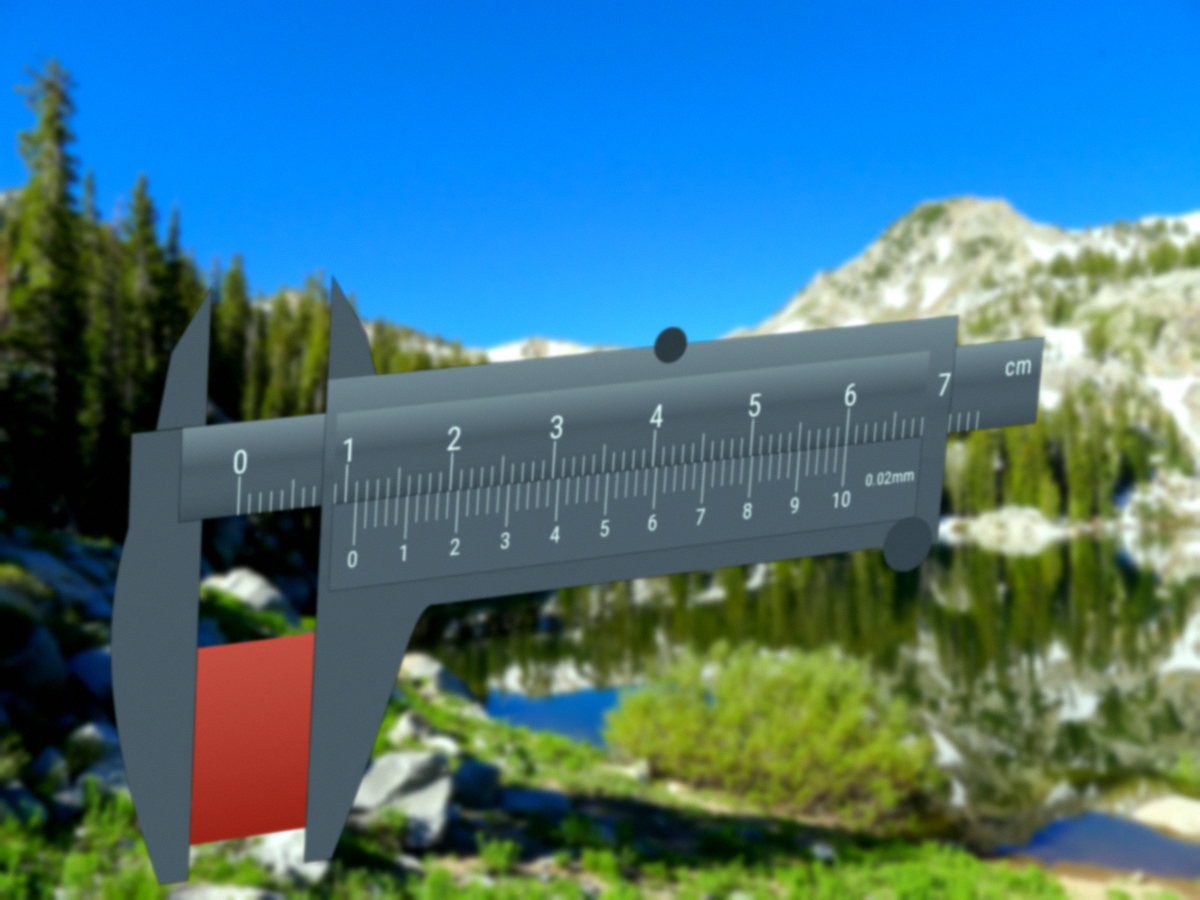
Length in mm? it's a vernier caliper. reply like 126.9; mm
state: 11.0; mm
